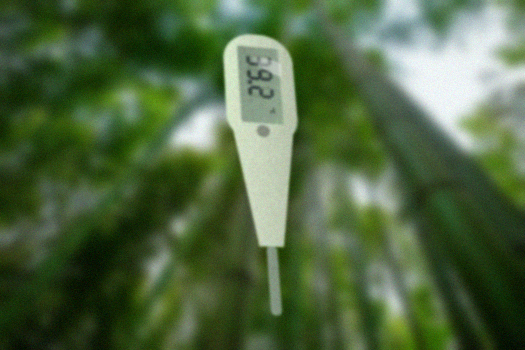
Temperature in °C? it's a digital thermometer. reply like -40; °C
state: 39.2; °C
